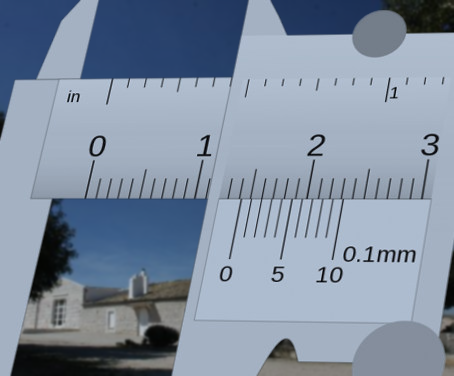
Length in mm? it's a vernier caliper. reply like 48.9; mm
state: 14.2; mm
